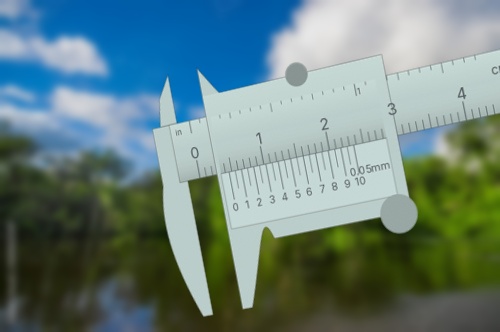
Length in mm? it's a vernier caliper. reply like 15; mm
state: 4.6; mm
